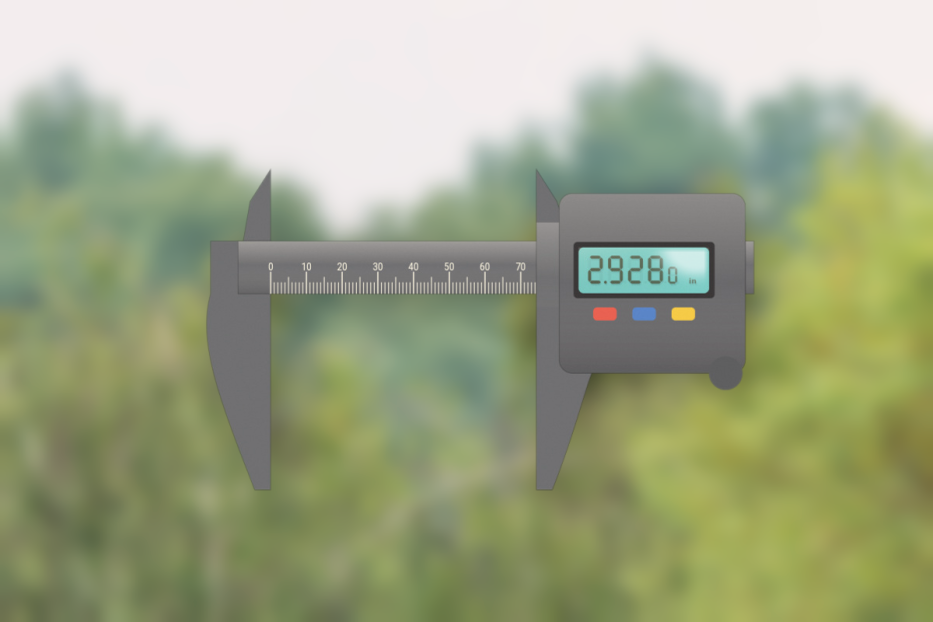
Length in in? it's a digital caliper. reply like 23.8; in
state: 2.9280; in
